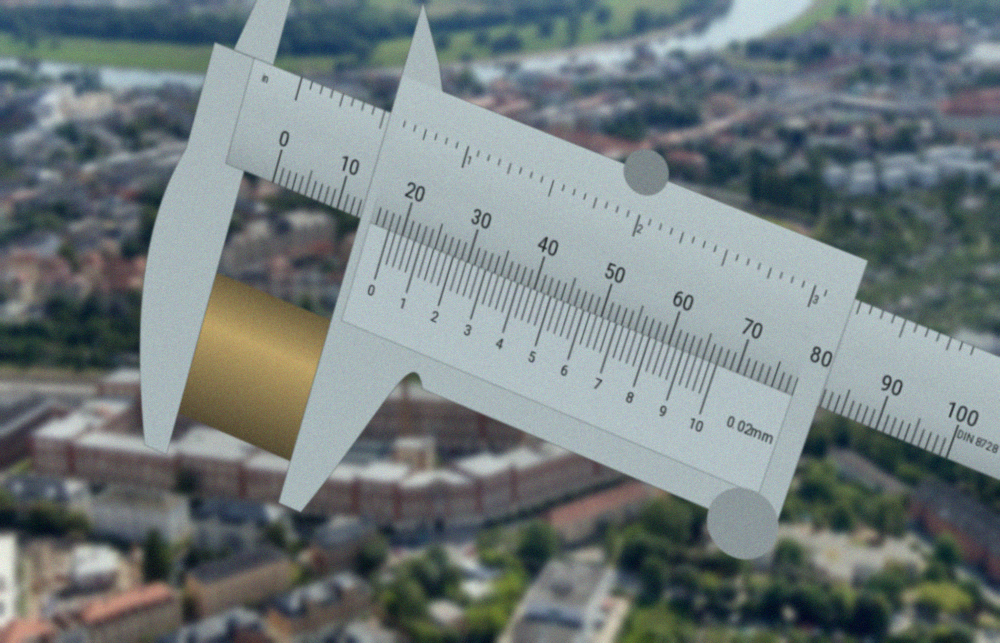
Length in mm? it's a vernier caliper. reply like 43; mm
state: 18.0; mm
